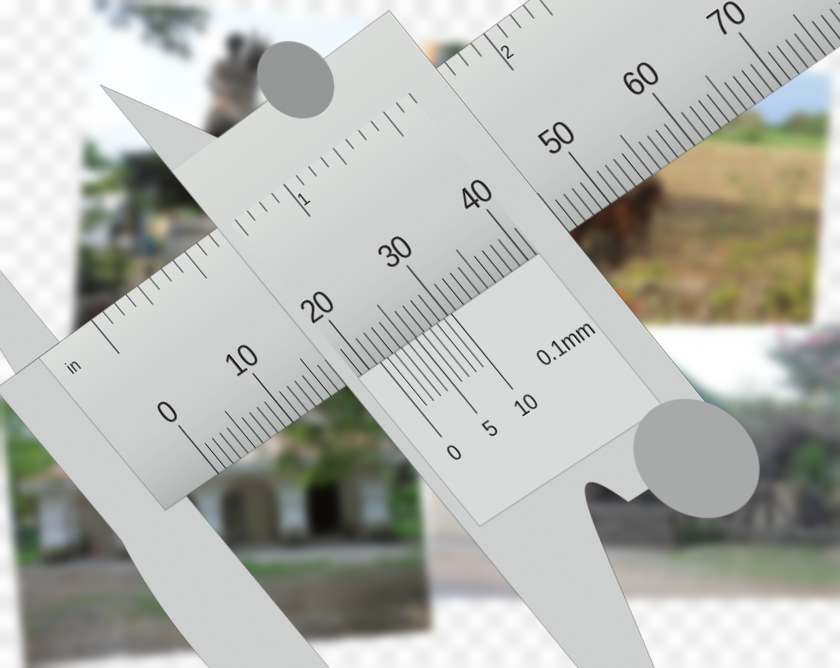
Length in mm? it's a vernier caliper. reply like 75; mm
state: 21.4; mm
